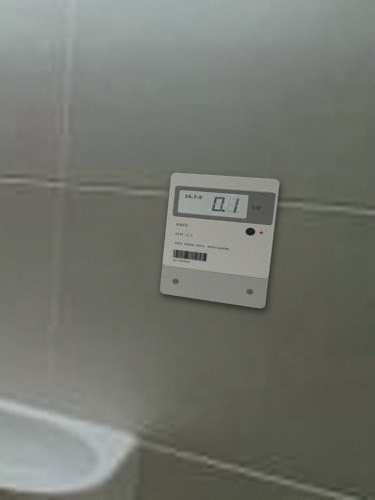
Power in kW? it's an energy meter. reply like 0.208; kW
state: 0.1; kW
